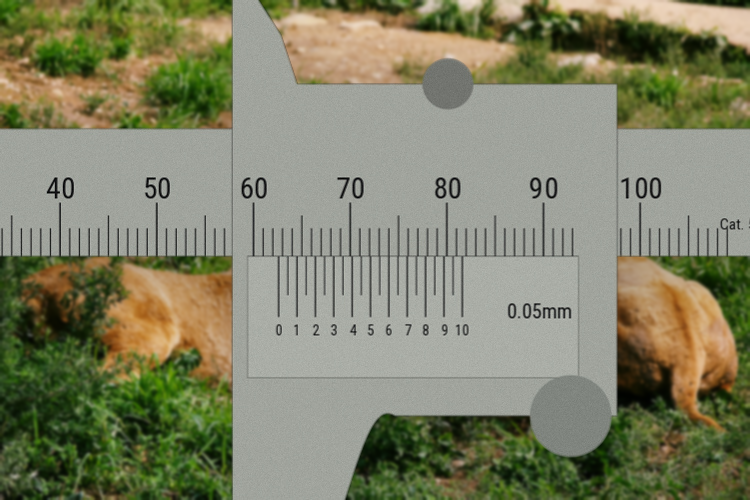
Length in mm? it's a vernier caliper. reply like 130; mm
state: 62.6; mm
